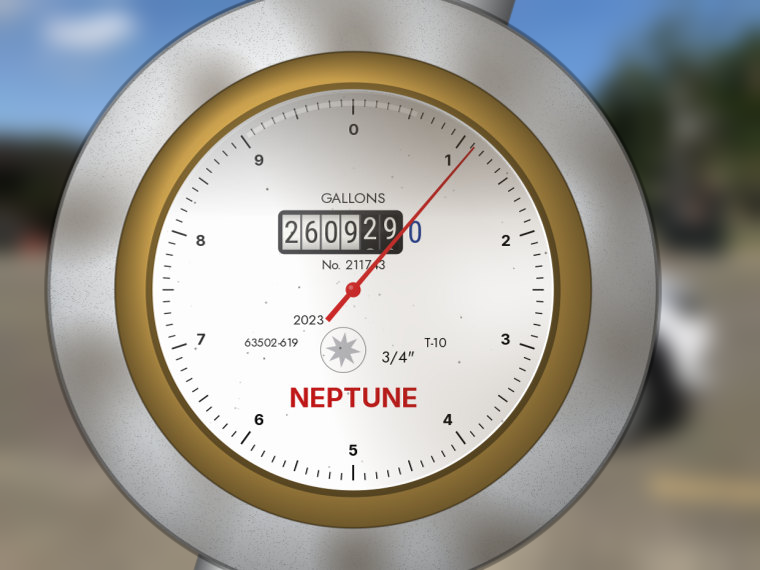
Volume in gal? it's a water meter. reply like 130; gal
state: 2609291.1; gal
